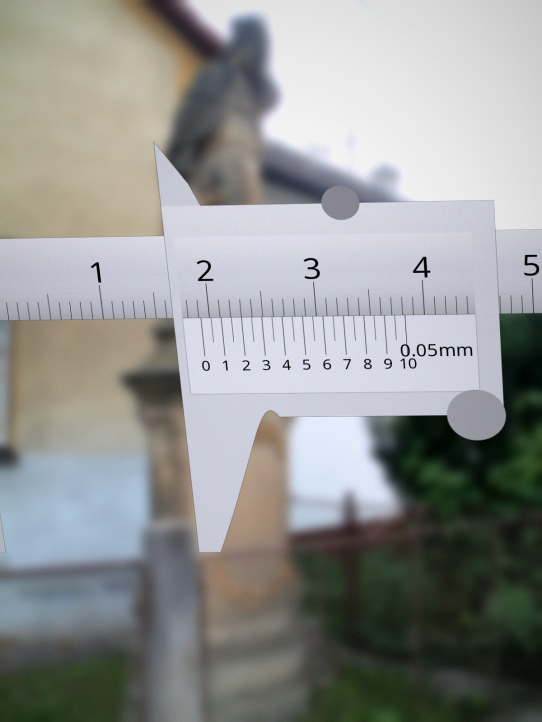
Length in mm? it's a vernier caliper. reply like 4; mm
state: 19.2; mm
